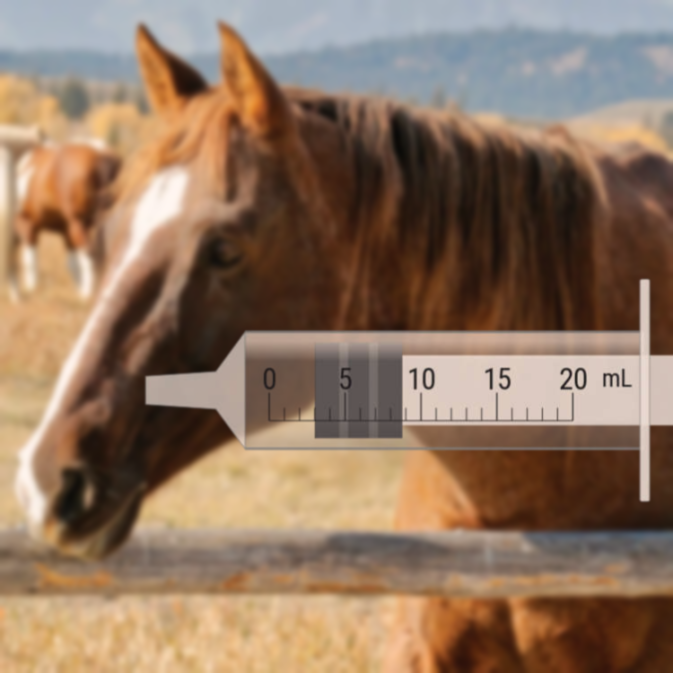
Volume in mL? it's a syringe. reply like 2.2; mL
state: 3; mL
